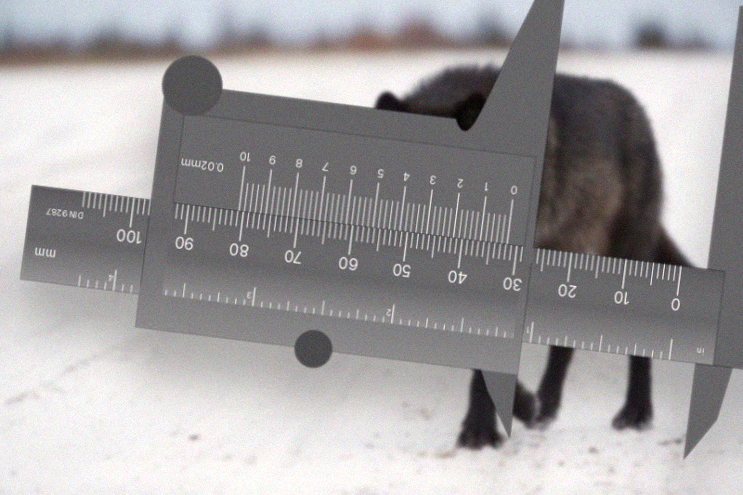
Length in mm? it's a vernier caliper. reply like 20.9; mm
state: 31.8; mm
